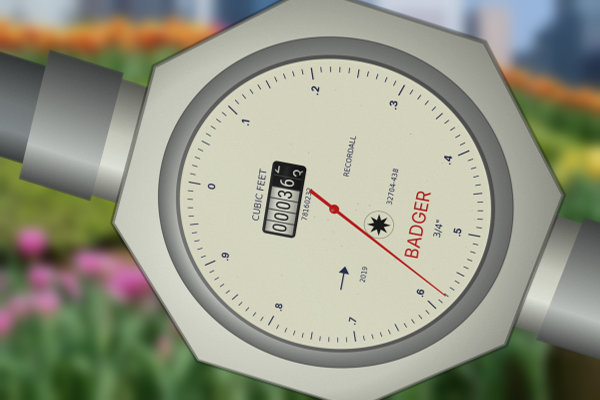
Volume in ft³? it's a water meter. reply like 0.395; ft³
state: 362.58; ft³
